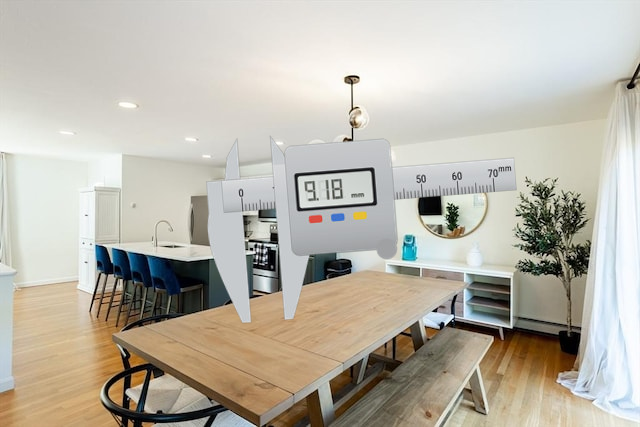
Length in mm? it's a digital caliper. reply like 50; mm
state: 9.18; mm
